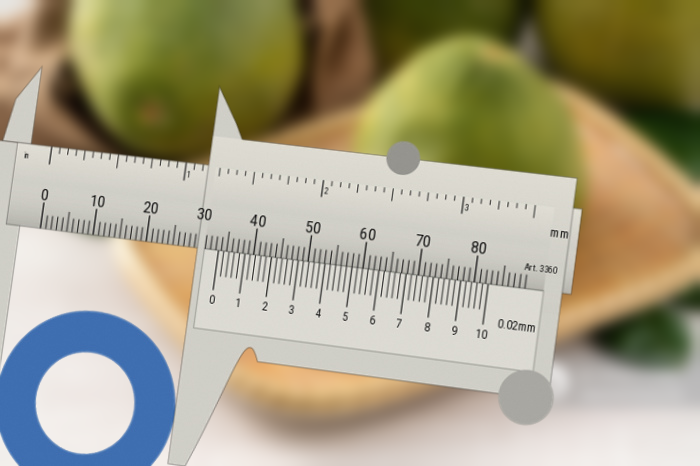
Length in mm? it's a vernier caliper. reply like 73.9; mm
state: 33.5; mm
